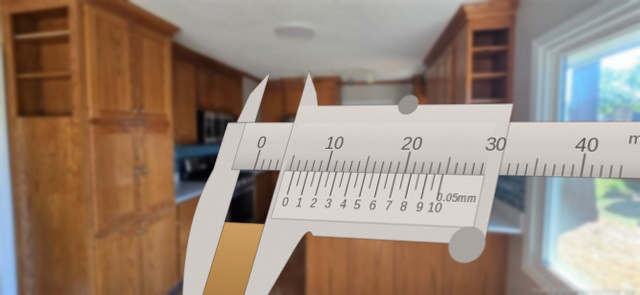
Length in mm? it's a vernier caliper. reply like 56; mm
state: 5.6; mm
